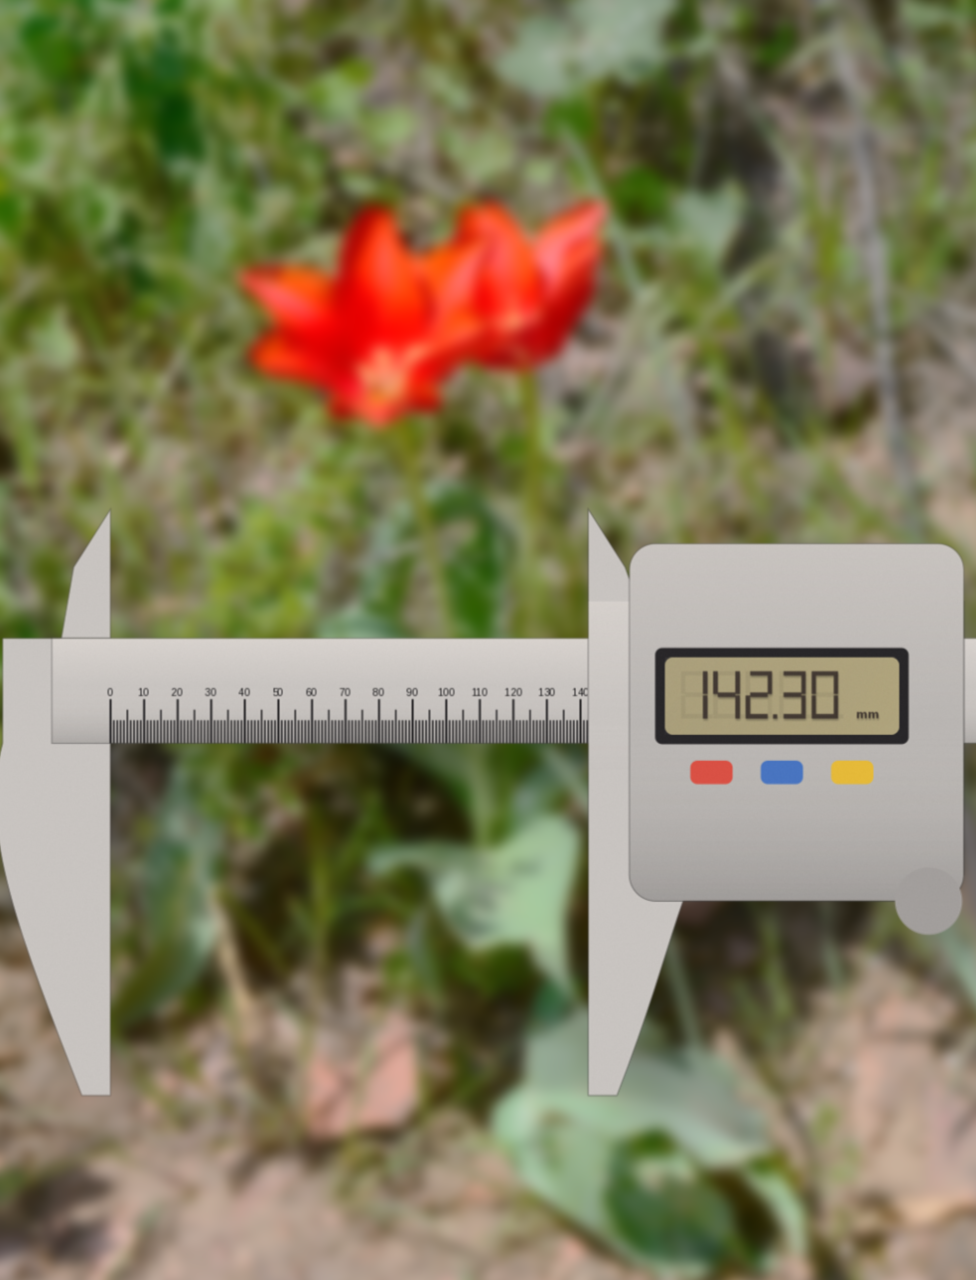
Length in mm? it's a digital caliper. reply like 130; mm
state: 142.30; mm
